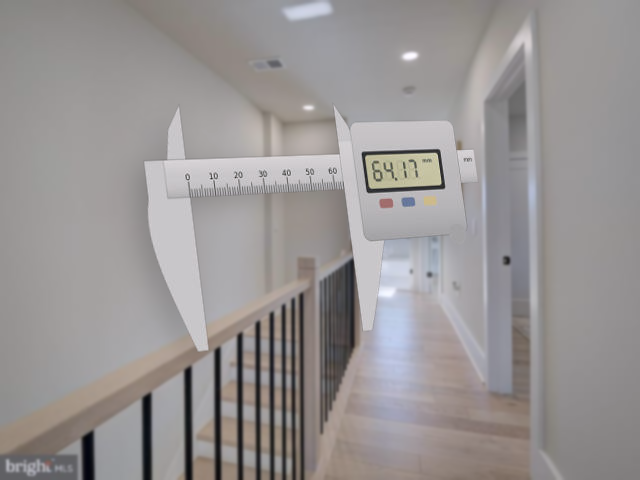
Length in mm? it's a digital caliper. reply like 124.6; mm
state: 64.17; mm
